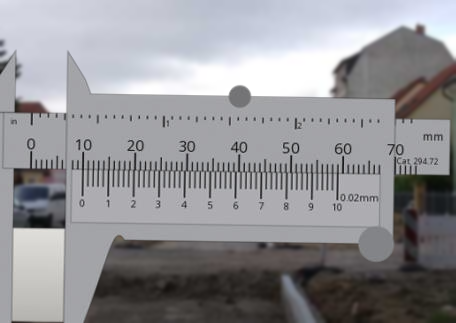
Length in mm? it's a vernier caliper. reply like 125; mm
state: 10.0; mm
